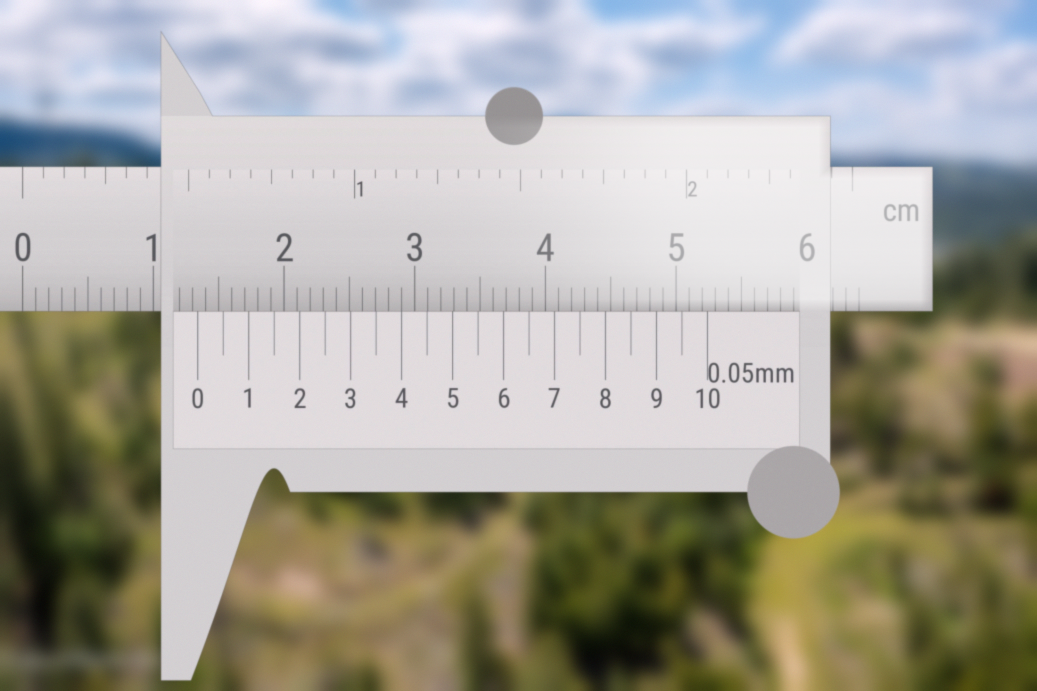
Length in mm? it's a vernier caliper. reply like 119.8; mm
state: 13.4; mm
